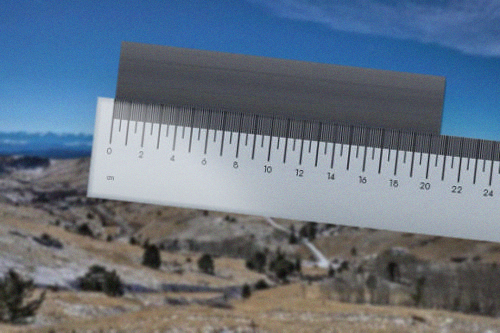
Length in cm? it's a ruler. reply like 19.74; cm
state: 20.5; cm
